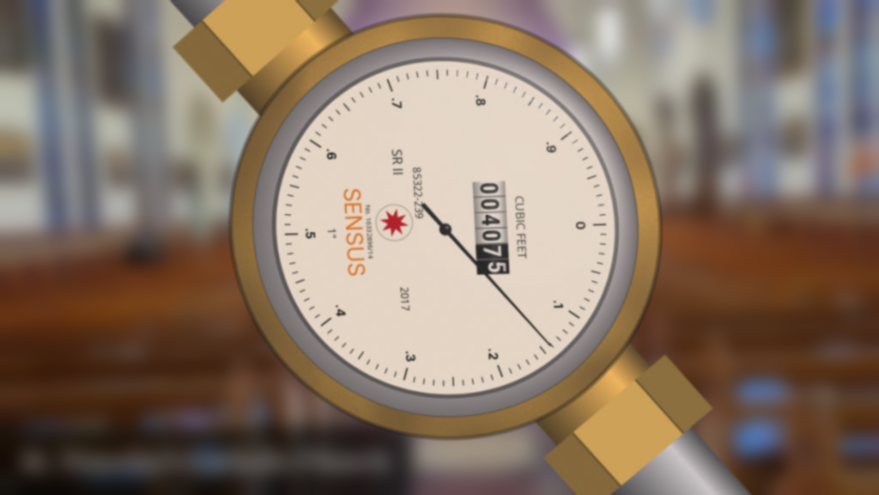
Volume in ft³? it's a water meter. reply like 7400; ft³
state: 4075.14; ft³
